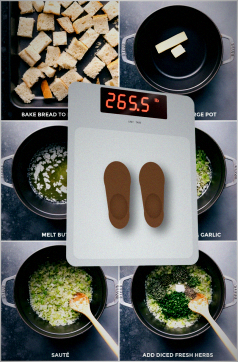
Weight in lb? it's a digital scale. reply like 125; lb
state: 265.5; lb
